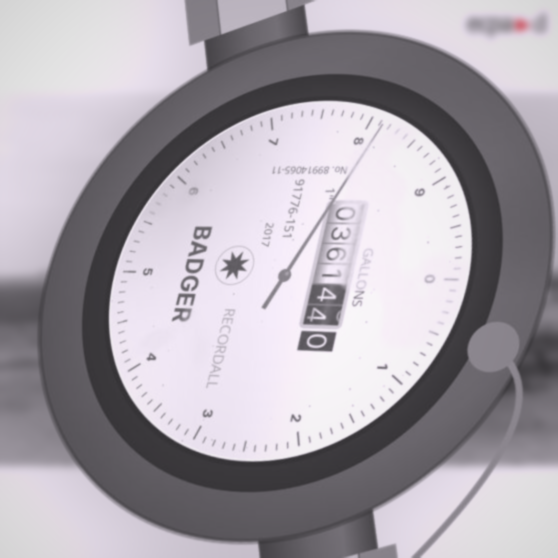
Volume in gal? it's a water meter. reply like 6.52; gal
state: 361438.1; gal
